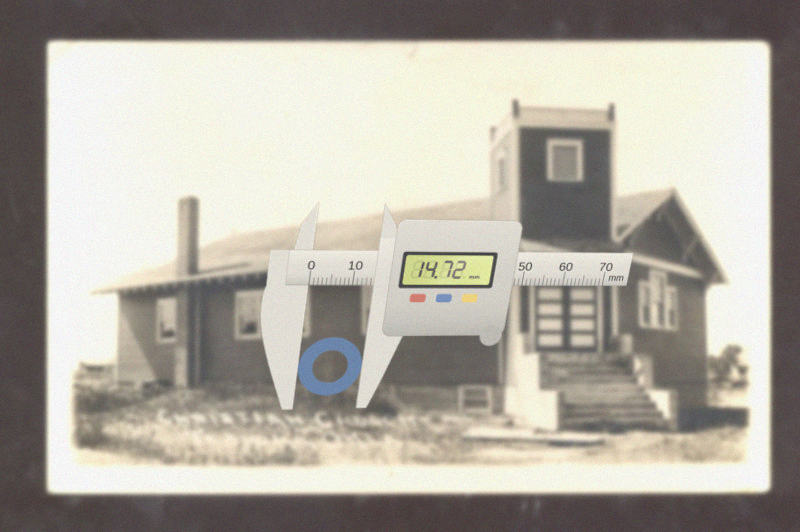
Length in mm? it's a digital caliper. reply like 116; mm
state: 14.72; mm
